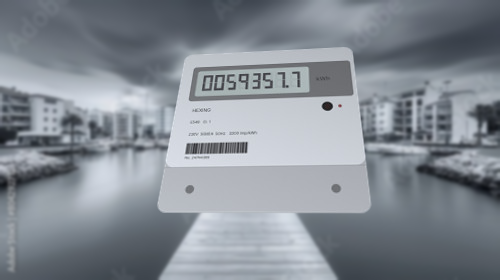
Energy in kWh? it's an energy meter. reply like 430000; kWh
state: 59357.7; kWh
